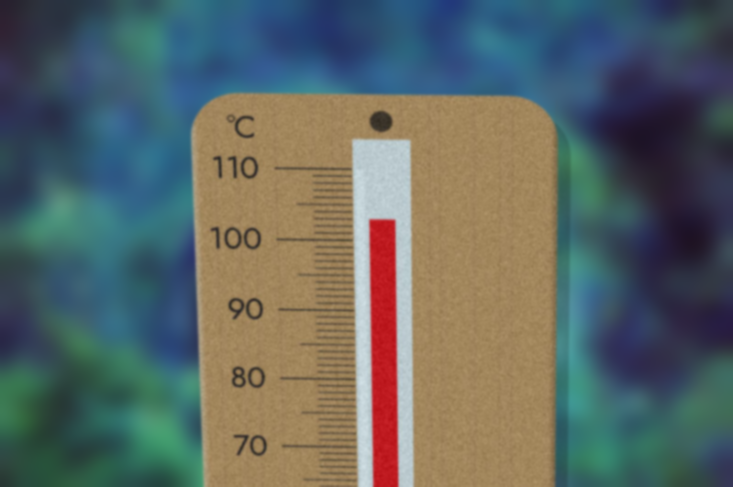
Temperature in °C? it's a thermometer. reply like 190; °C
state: 103; °C
